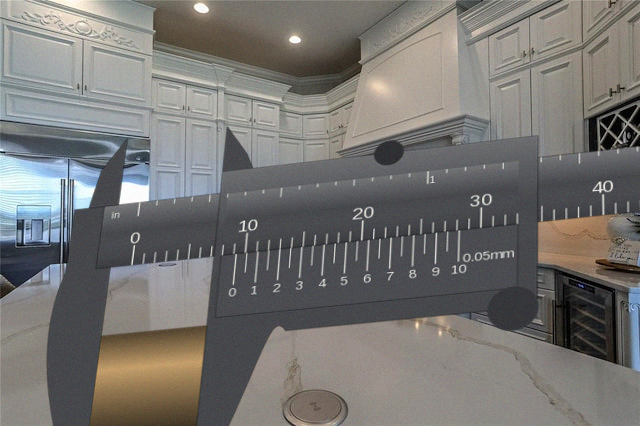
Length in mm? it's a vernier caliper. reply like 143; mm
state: 9.2; mm
